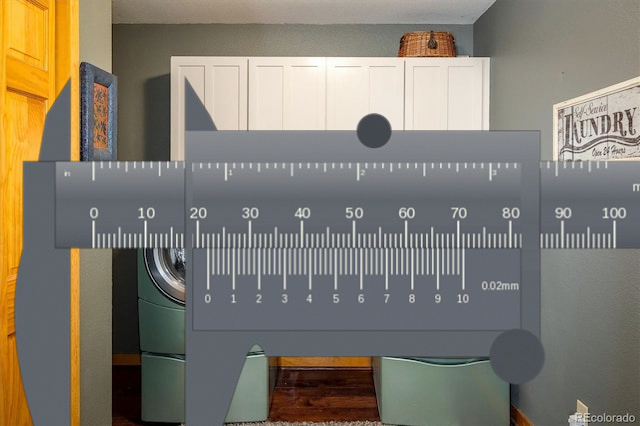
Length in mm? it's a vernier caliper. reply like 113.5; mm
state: 22.0; mm
